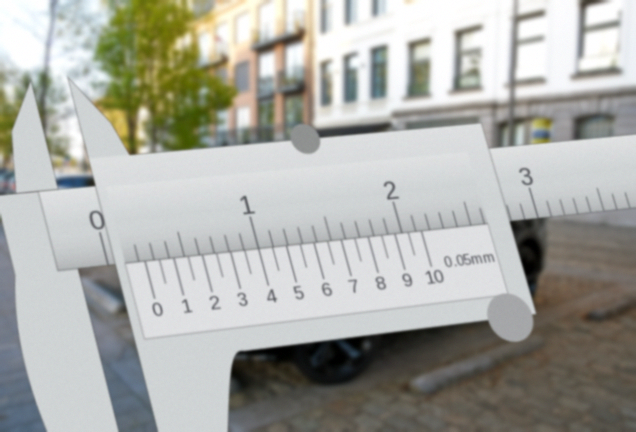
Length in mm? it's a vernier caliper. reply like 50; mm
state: 2.4; mm
